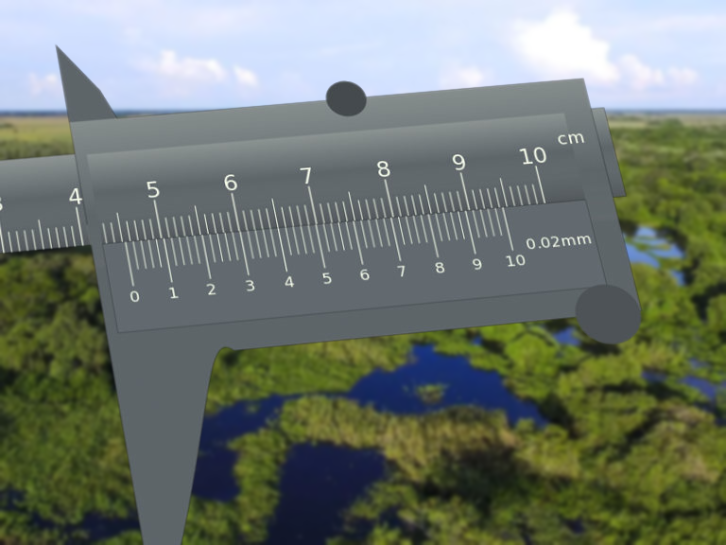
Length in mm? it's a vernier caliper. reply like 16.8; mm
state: 45.4; mm
